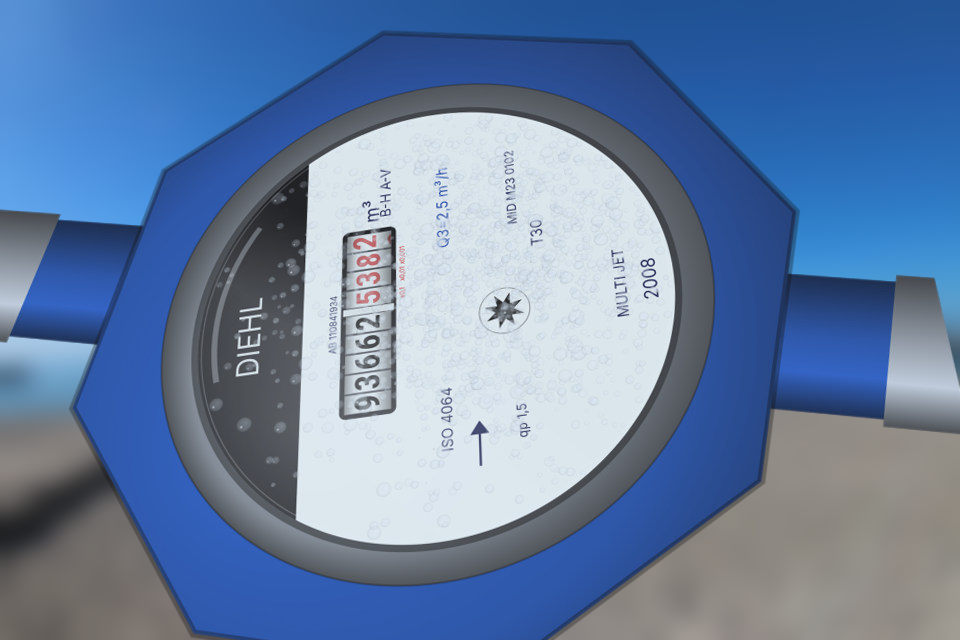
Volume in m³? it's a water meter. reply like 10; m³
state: 93662.5382; m³
